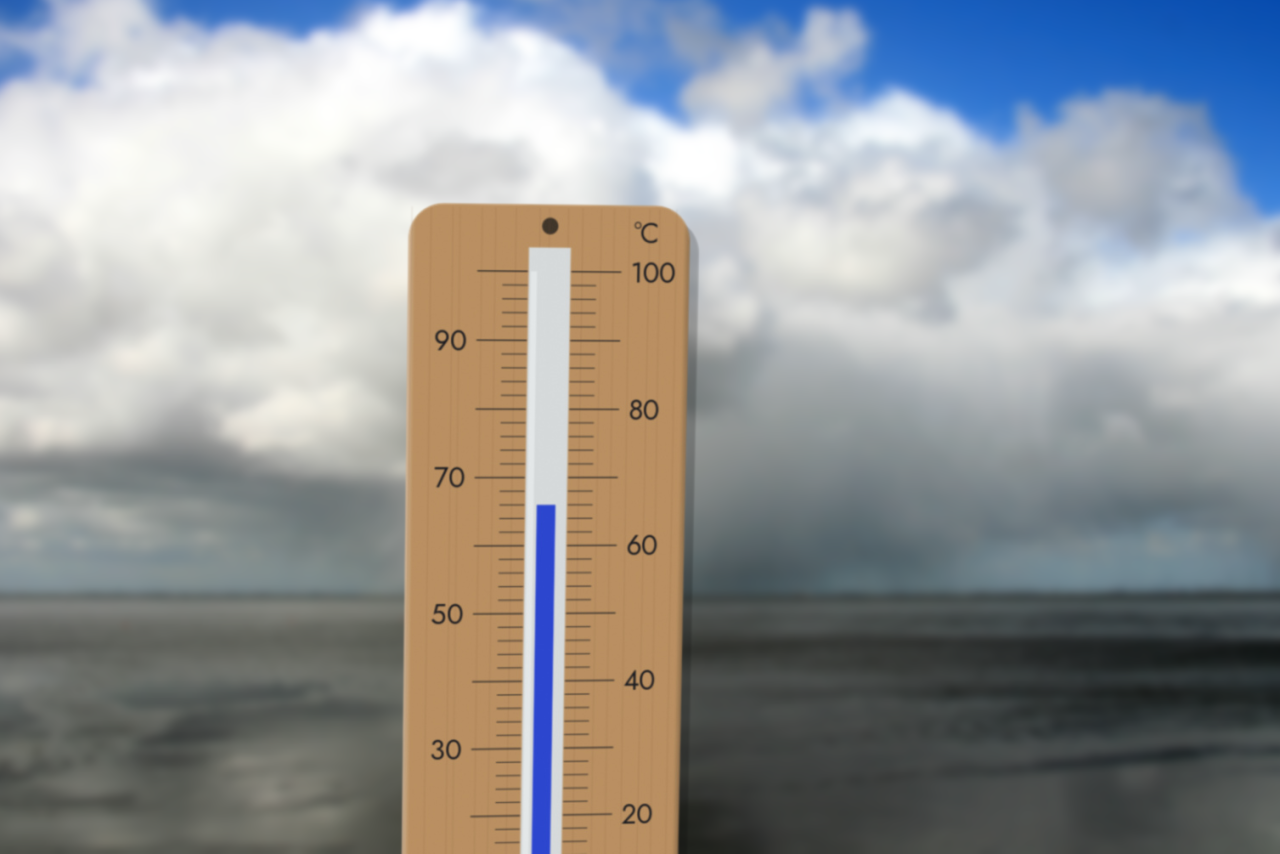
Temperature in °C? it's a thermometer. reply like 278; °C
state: 66; °C
